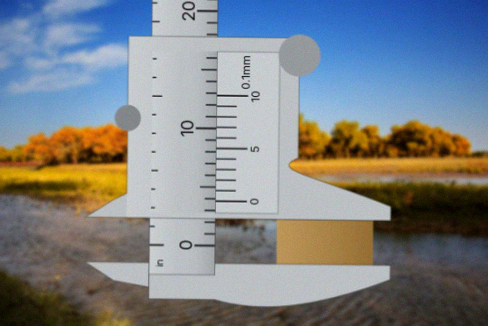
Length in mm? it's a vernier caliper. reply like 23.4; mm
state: 3.8; mm
